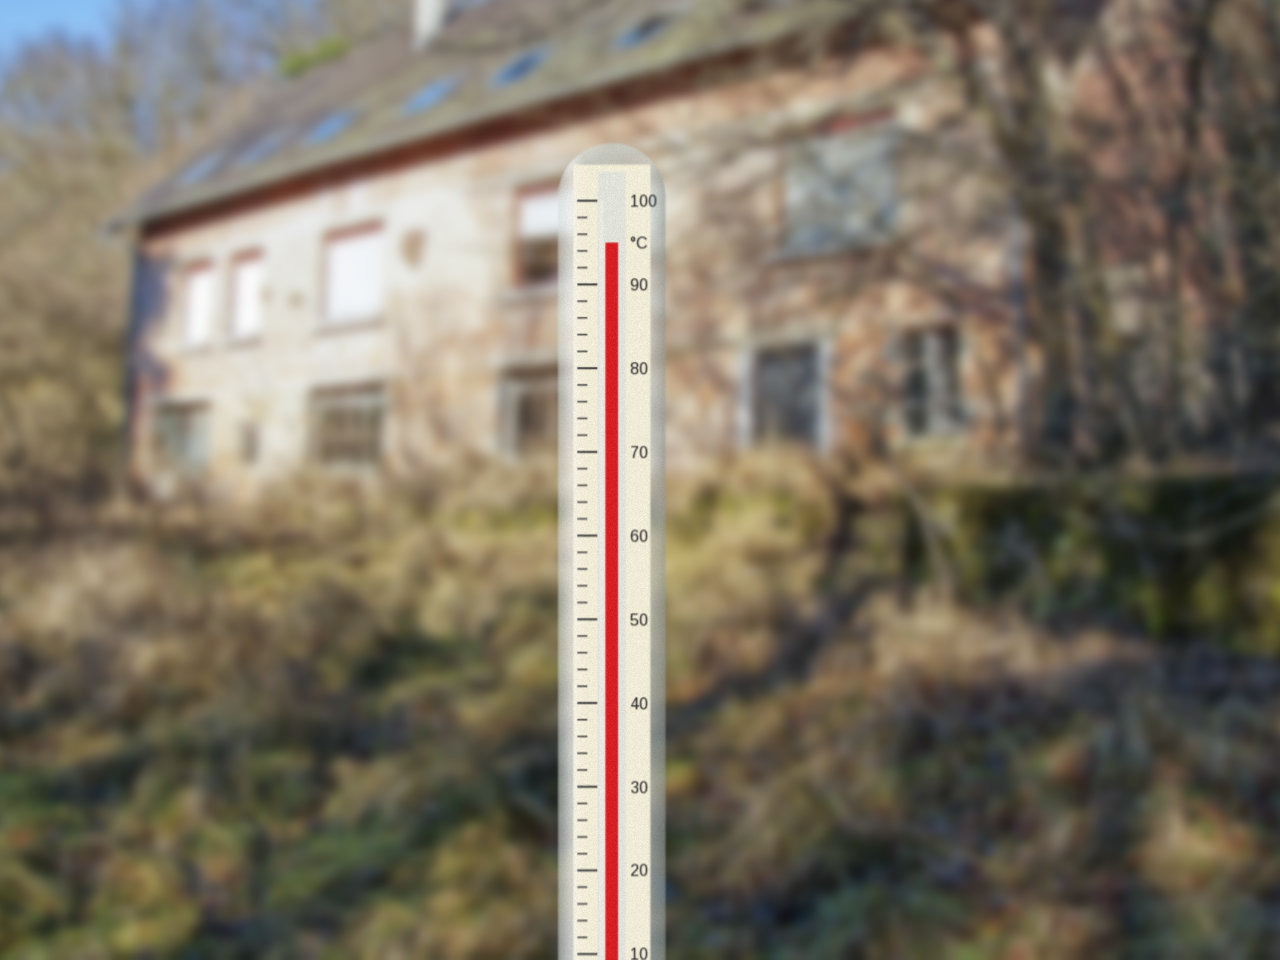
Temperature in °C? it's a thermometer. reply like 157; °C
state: 95; °C
